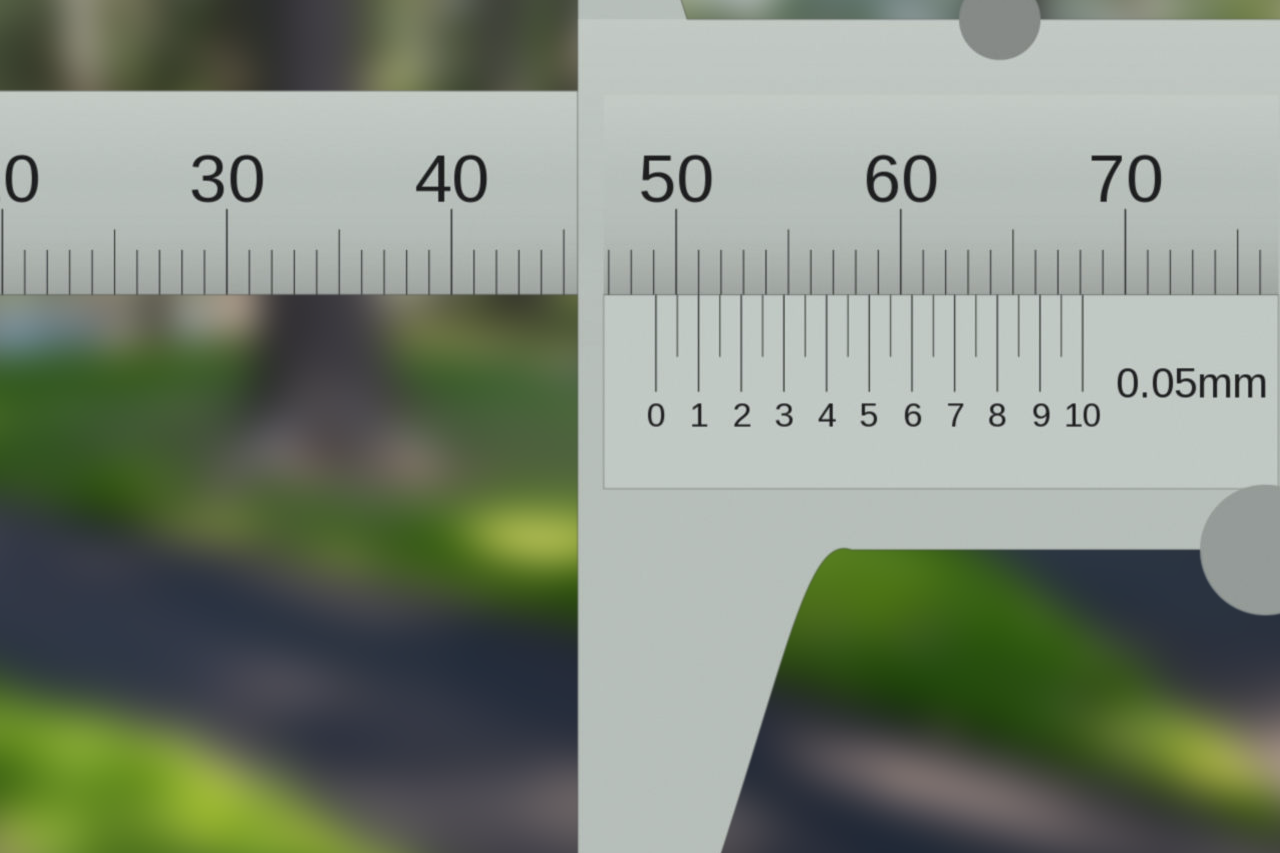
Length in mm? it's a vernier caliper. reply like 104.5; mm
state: 49.1; mm
